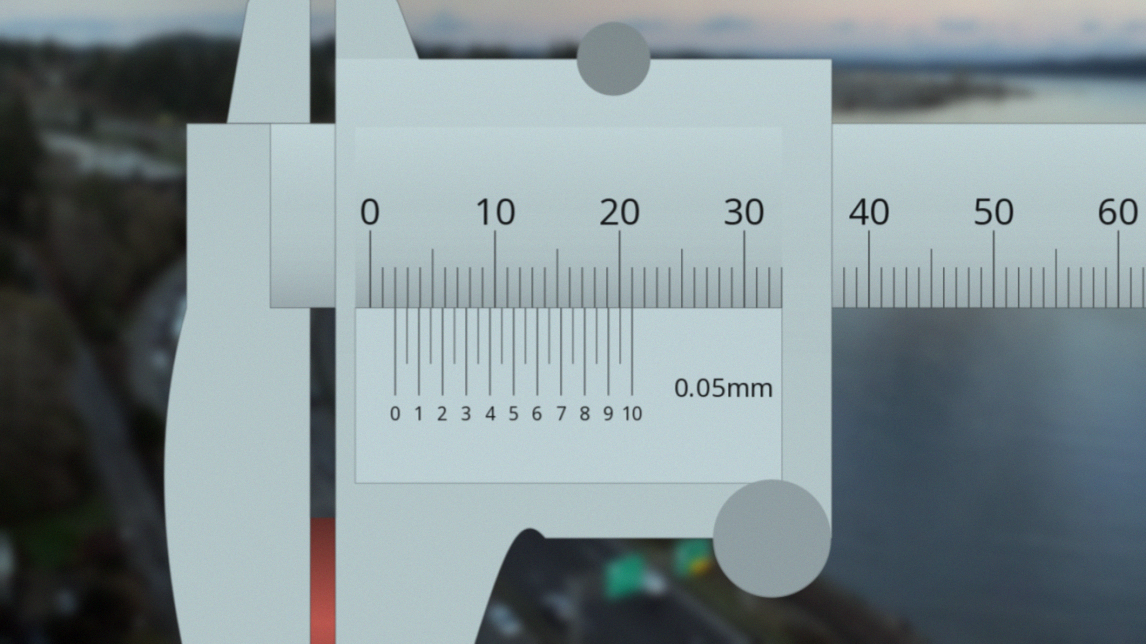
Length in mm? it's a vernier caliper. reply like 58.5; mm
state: 2.0; mm
